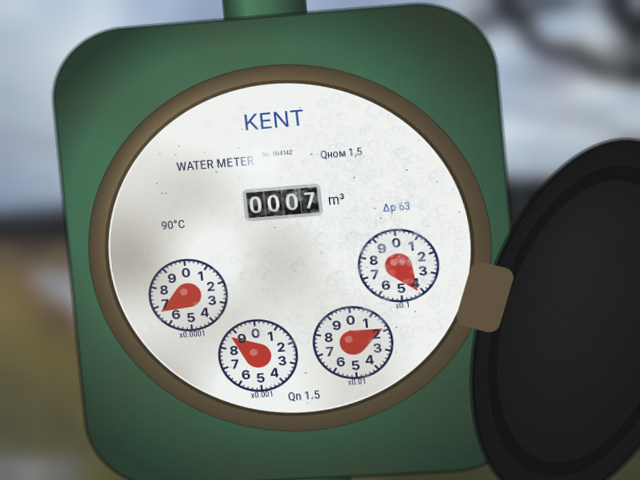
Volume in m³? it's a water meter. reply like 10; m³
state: 7.4186; m³
